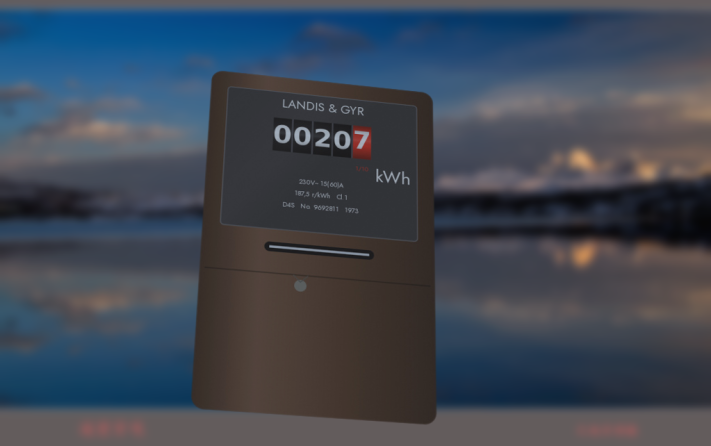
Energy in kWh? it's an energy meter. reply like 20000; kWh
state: 20.7; kWh
